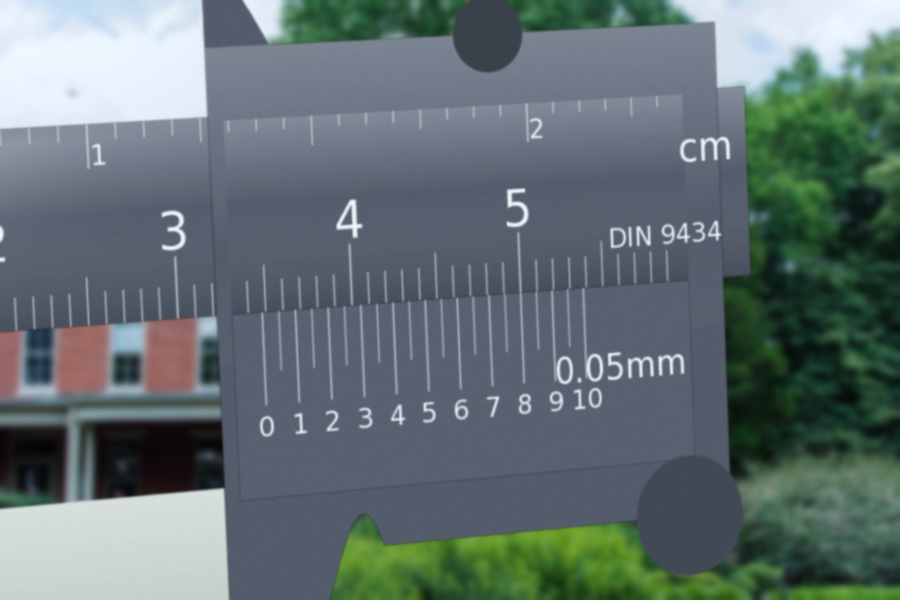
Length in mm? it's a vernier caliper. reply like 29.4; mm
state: 34.8; mm
